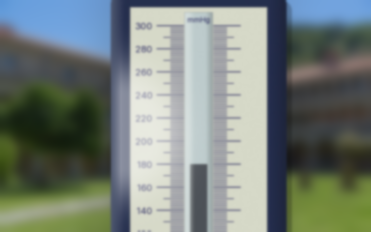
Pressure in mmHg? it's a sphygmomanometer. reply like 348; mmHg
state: 180; mmHg
